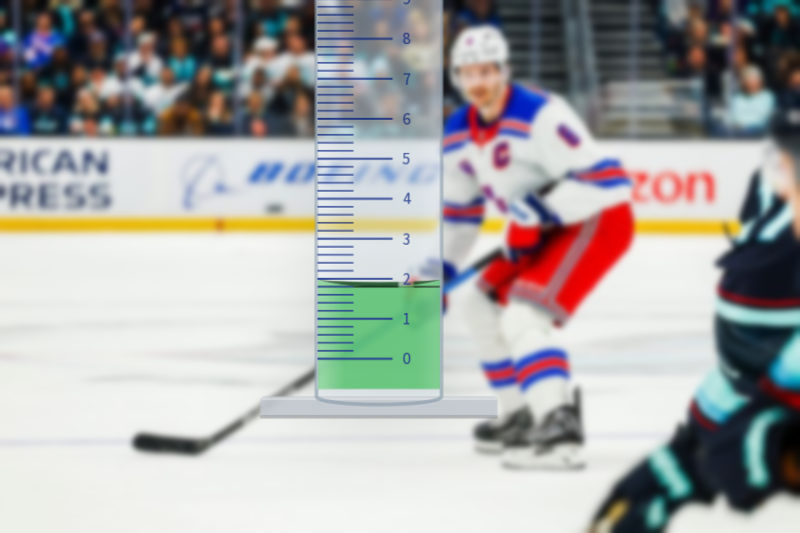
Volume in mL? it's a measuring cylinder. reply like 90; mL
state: 1.8; mL
